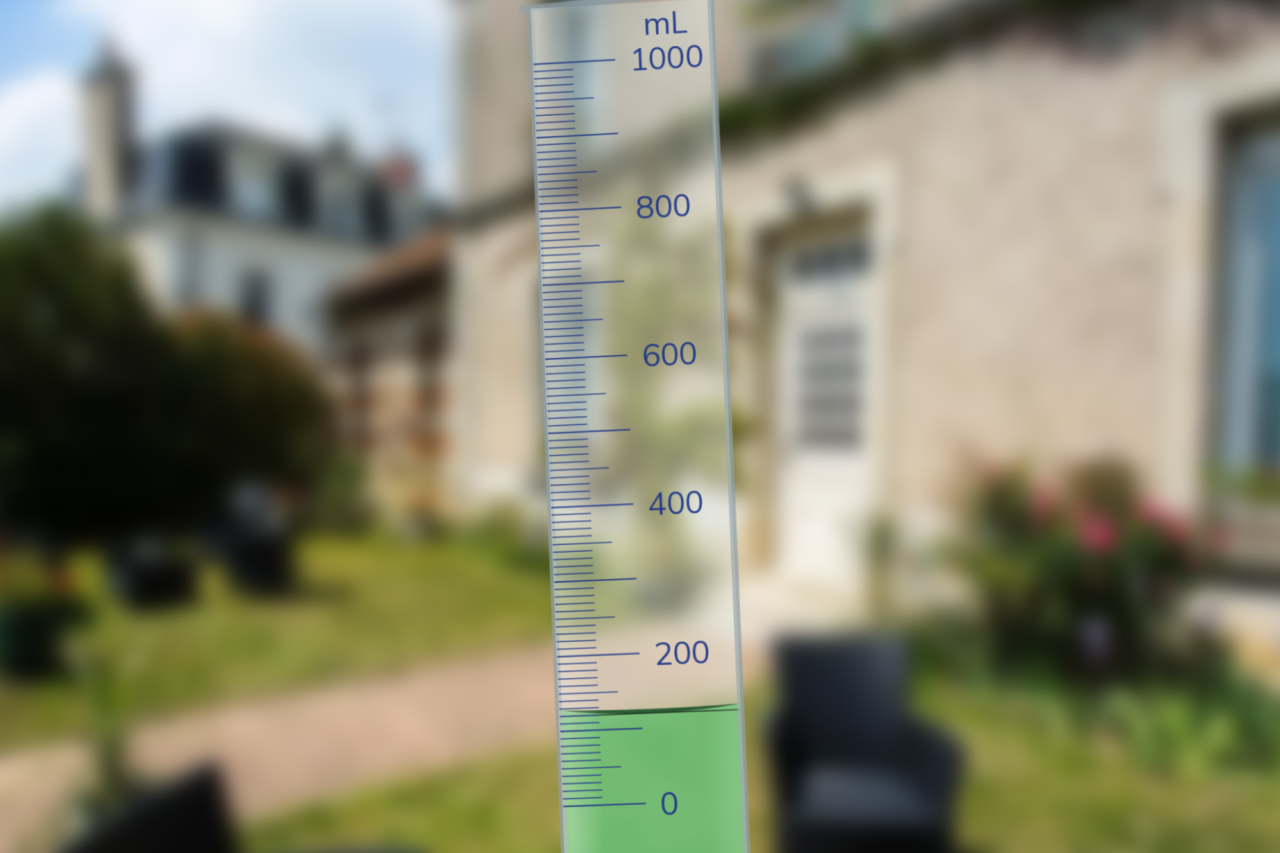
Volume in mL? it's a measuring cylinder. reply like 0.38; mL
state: 120; mL
